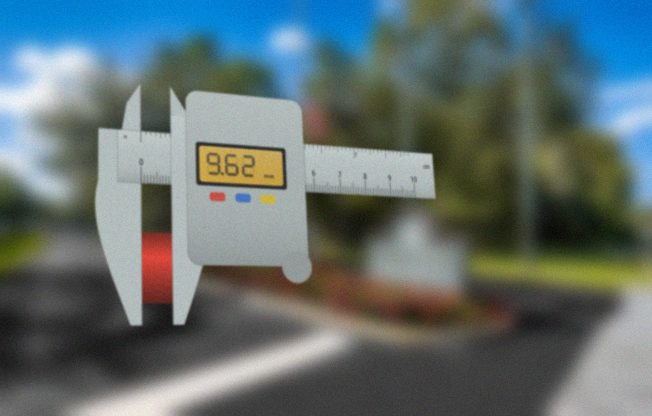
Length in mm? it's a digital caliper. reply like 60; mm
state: 9.62; mm
